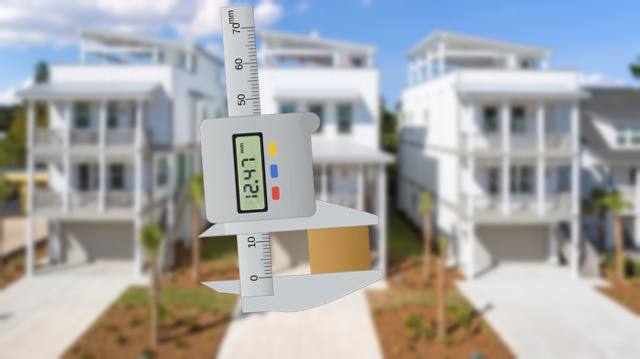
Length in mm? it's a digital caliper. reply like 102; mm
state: 12.47; mm
